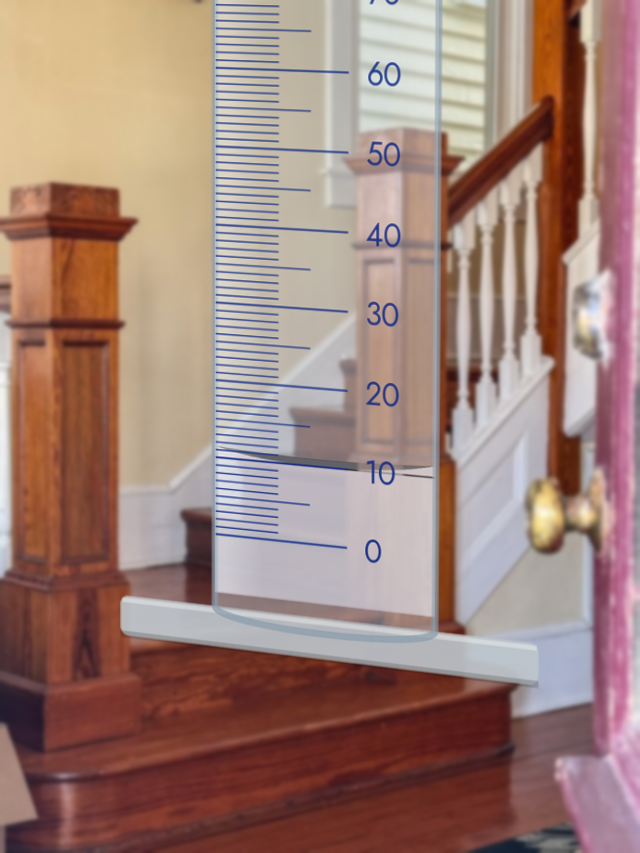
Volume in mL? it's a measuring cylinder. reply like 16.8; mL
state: 10; mL
